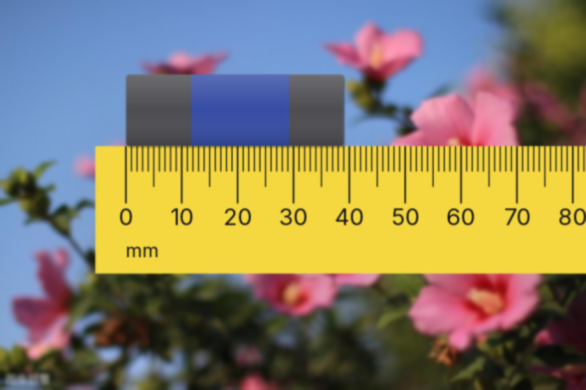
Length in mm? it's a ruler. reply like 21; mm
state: 39; mm
